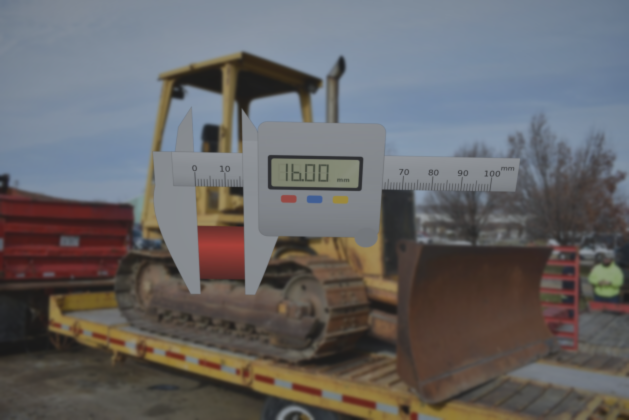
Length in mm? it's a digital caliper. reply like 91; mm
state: 16.00; mm
